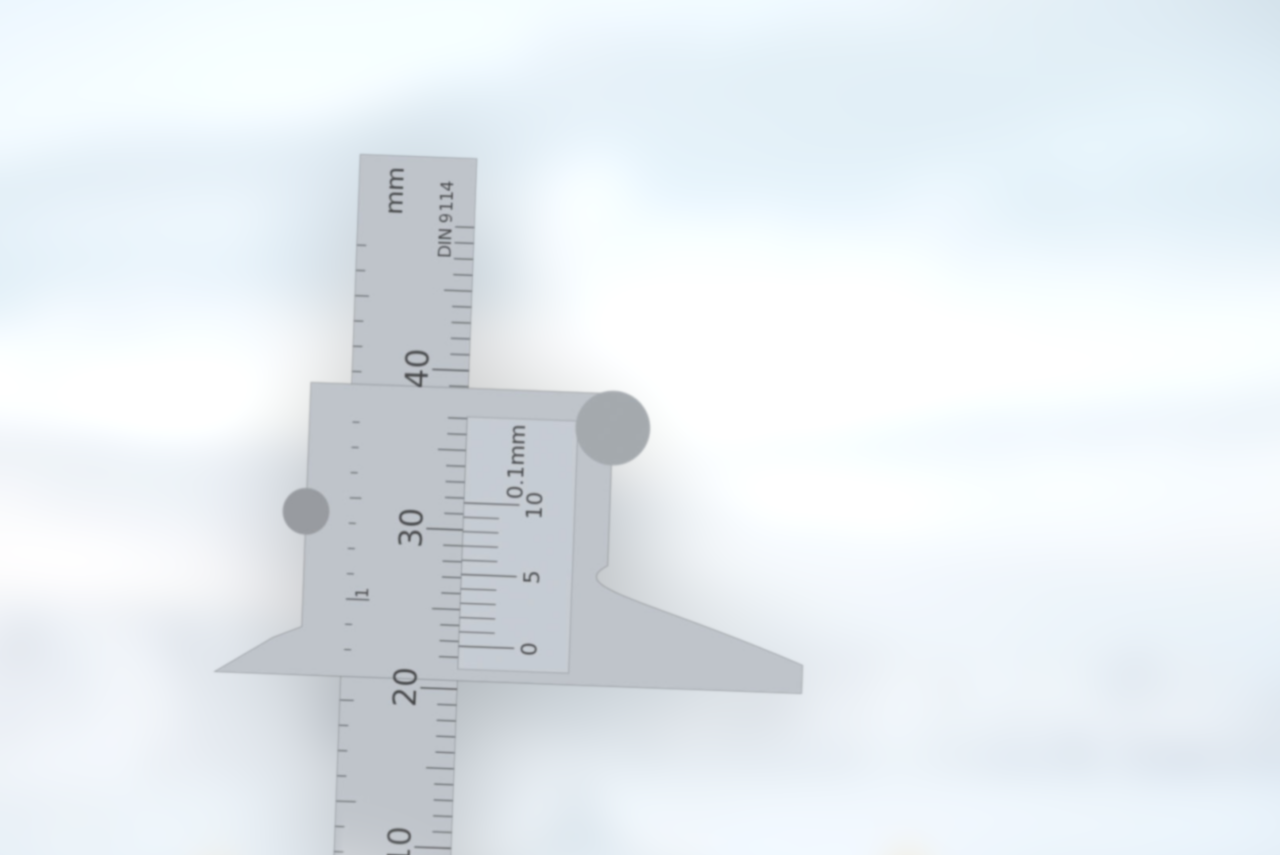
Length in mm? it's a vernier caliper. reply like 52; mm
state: 22.7; mm
